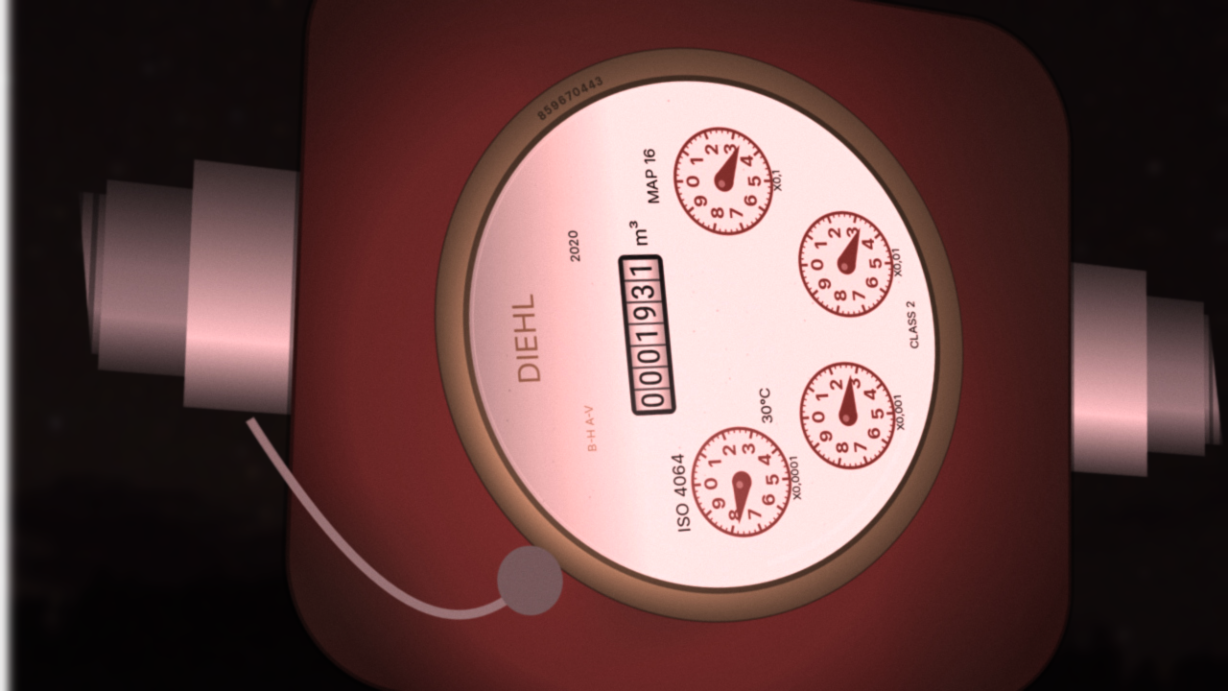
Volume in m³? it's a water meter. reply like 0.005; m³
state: 1931.3327; m³
